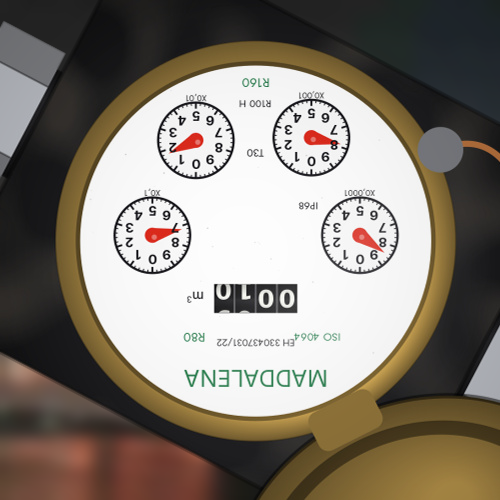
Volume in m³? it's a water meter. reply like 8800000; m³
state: 9.7178; m³
